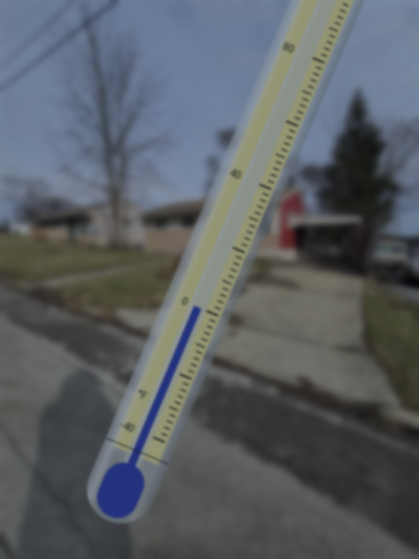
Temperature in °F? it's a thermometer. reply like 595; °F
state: 0; °F
